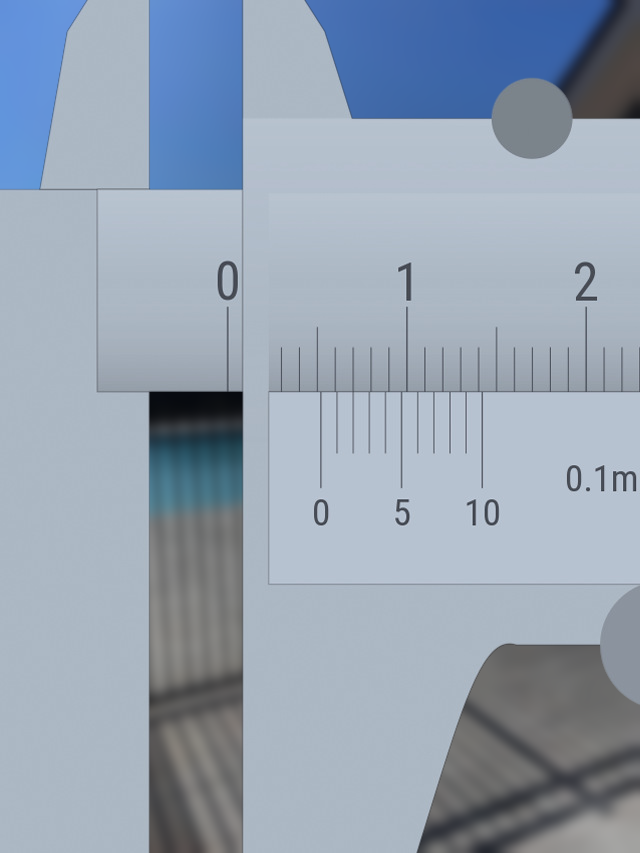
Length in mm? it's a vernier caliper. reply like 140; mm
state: 5.2; mm
